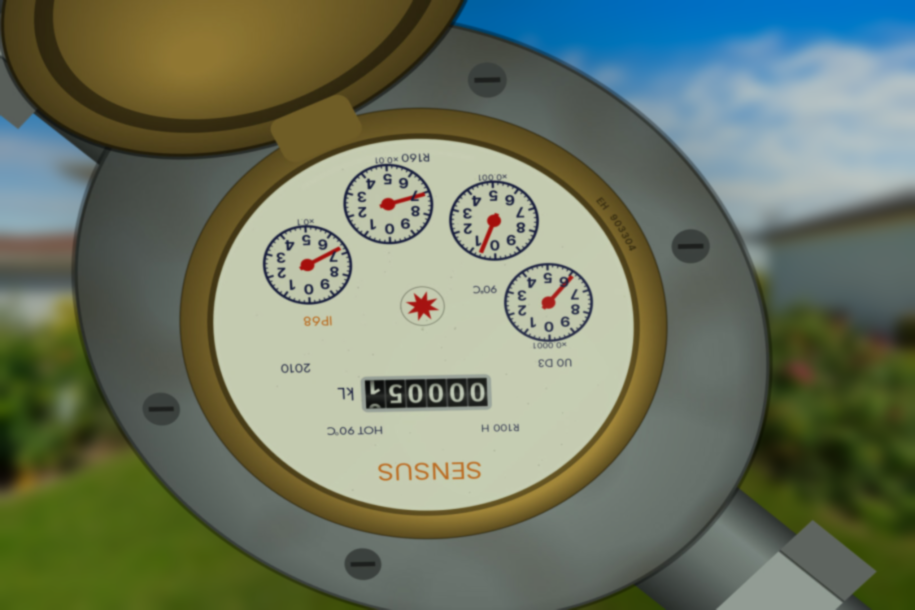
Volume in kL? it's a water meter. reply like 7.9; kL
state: 50.6706; kL
